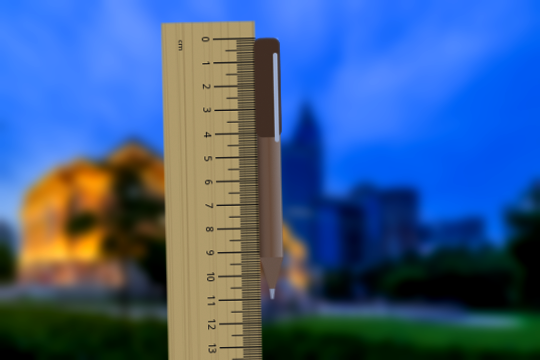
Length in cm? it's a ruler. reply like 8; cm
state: 11; cm
